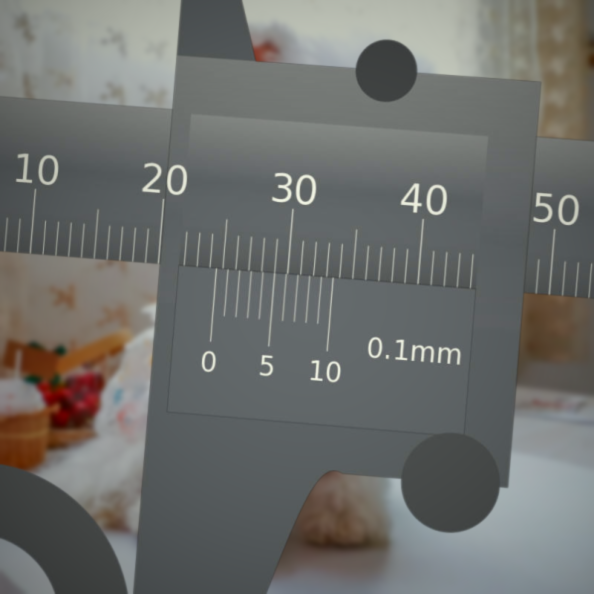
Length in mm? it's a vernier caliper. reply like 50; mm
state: 24.5; mm
